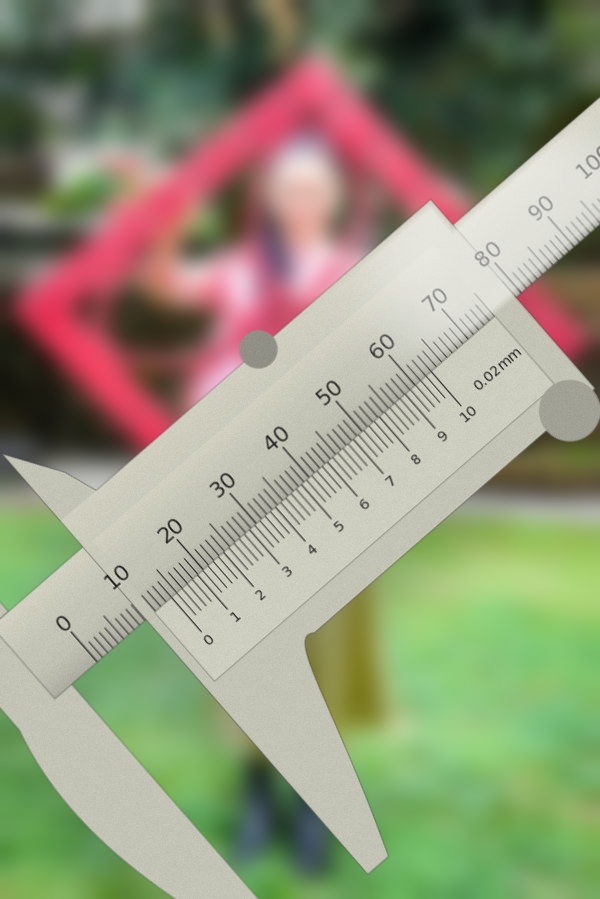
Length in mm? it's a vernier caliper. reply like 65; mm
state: 14.0; mm
